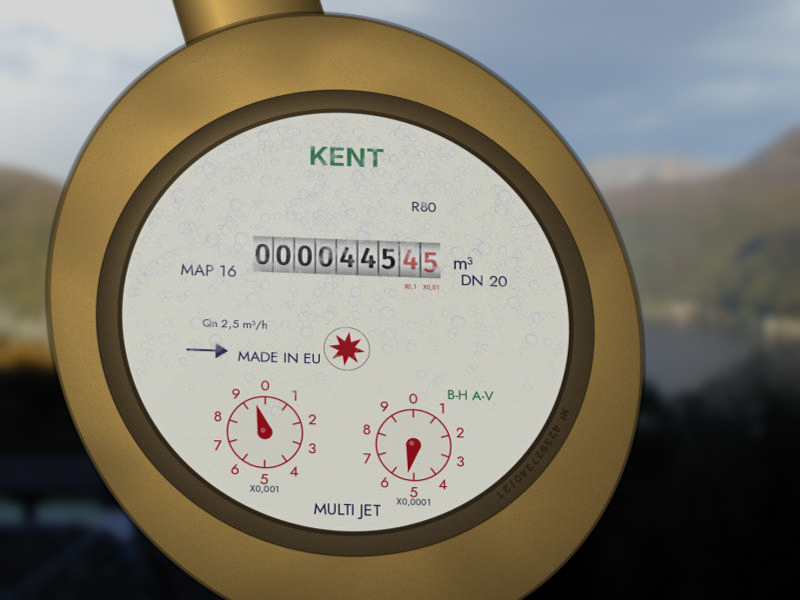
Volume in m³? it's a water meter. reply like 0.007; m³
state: 445.4495; m³
